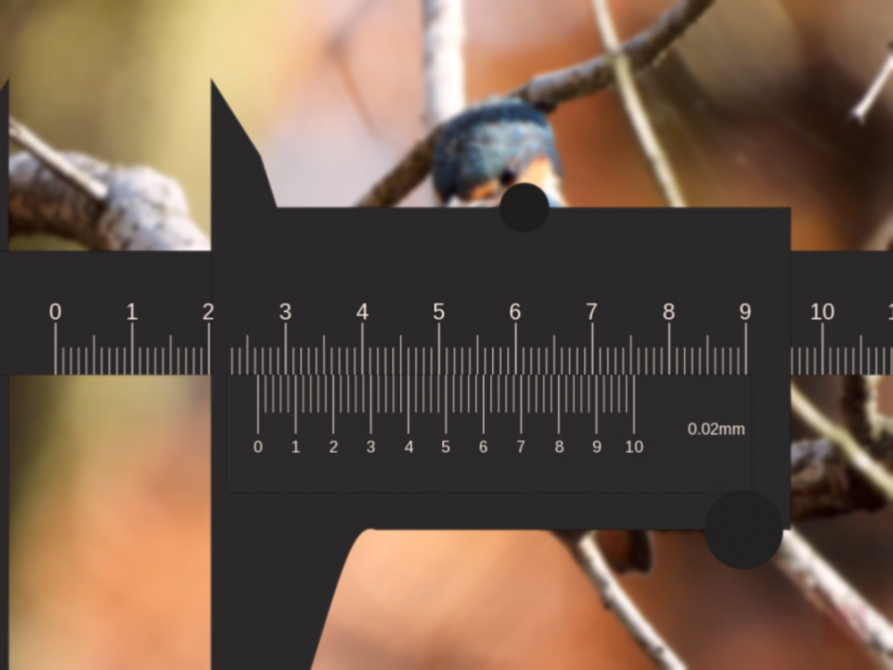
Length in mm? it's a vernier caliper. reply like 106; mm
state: 26.4; mm
